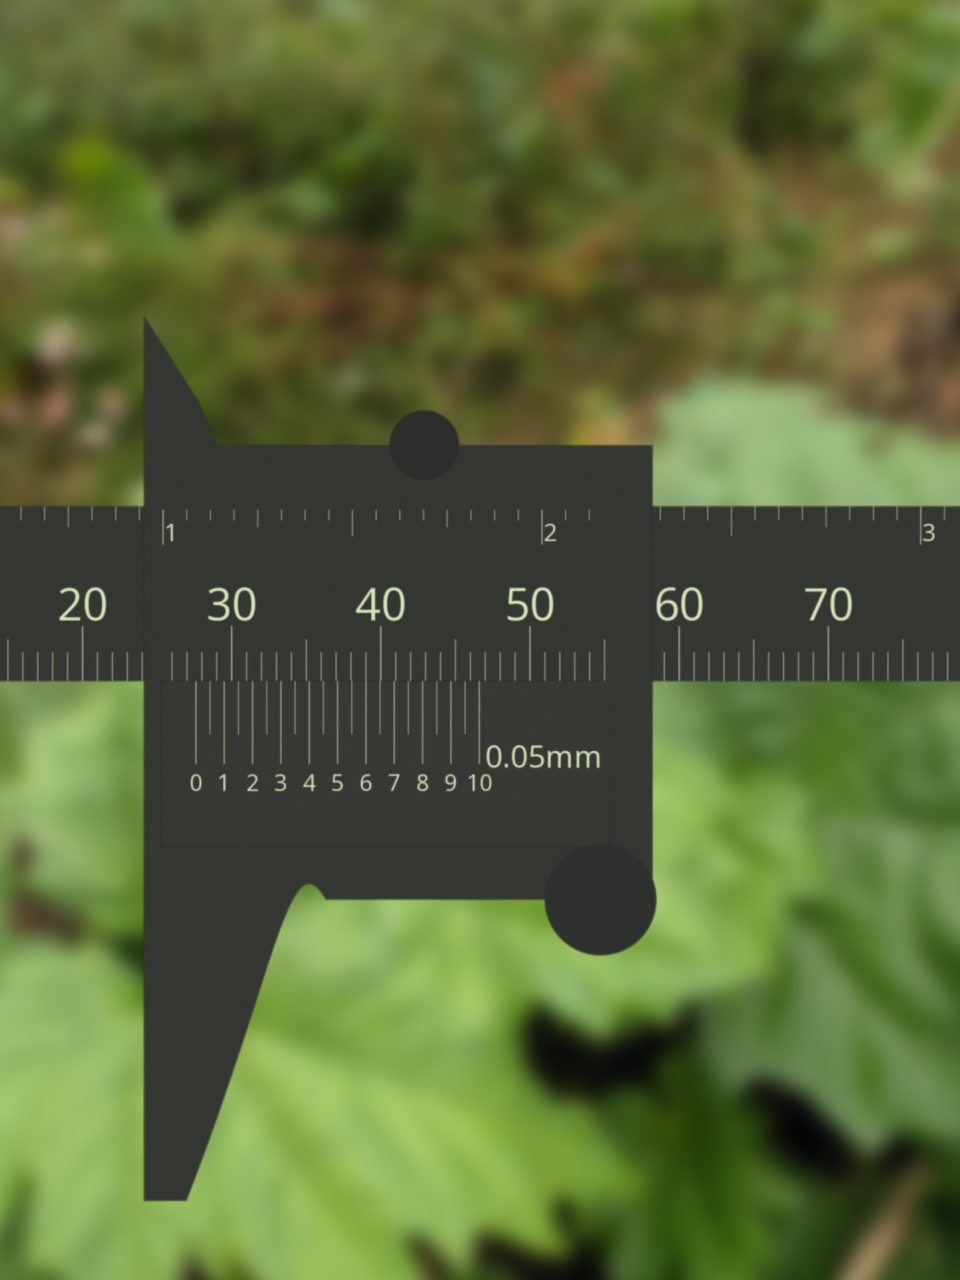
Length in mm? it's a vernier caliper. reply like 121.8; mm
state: 27.6; mm
